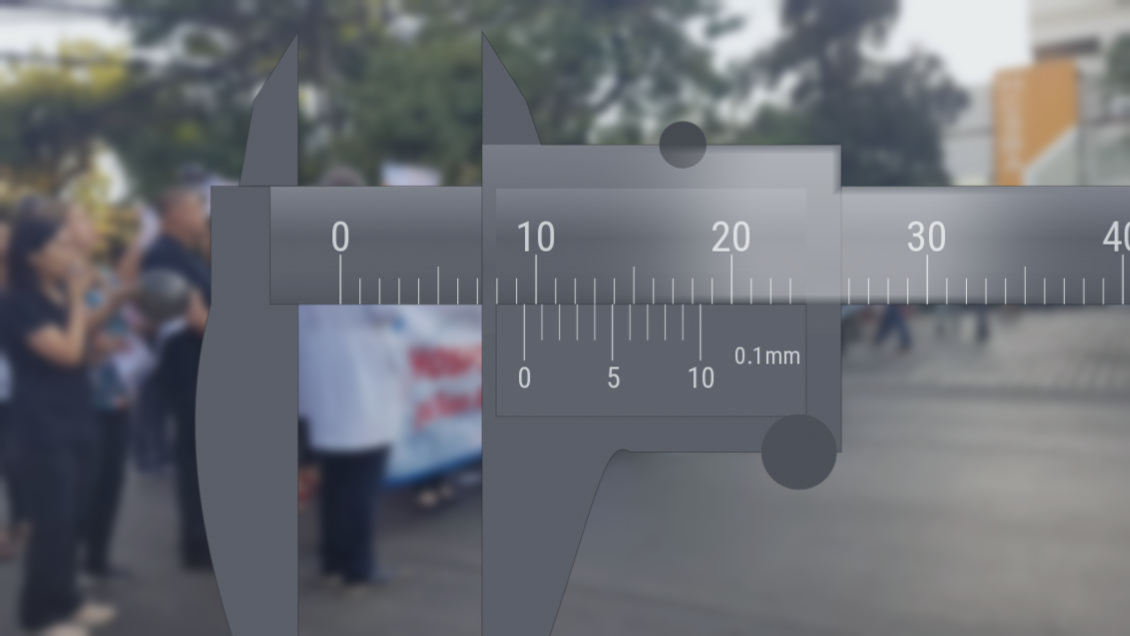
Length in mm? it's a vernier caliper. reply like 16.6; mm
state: 9.4; mm
